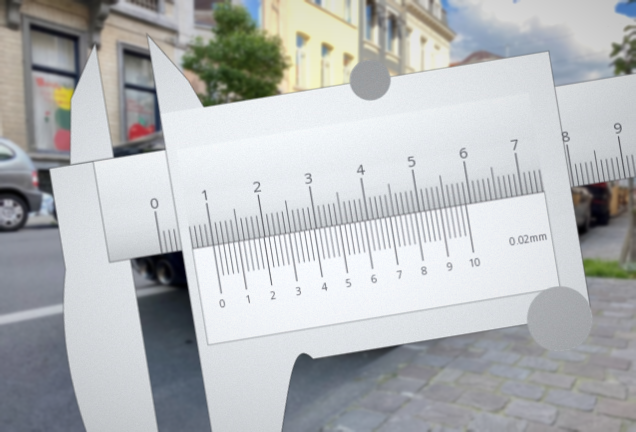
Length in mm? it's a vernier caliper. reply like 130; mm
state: 10.0; mm
